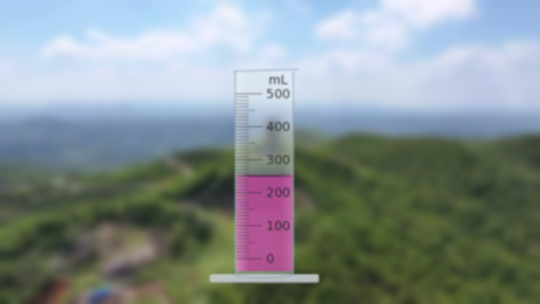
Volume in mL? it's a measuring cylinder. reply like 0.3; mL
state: 250; mL
